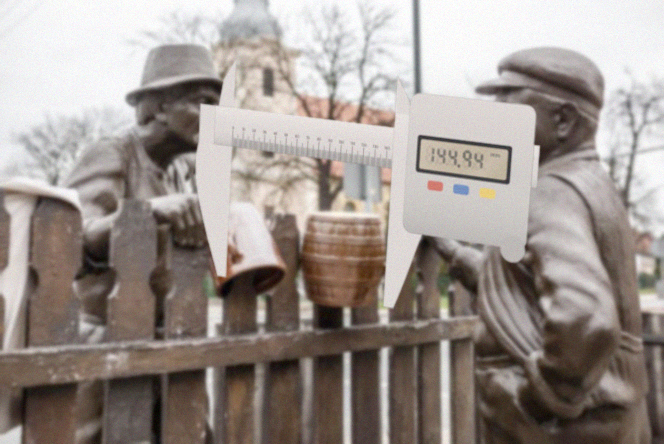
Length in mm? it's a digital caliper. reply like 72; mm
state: 144.94; mm
